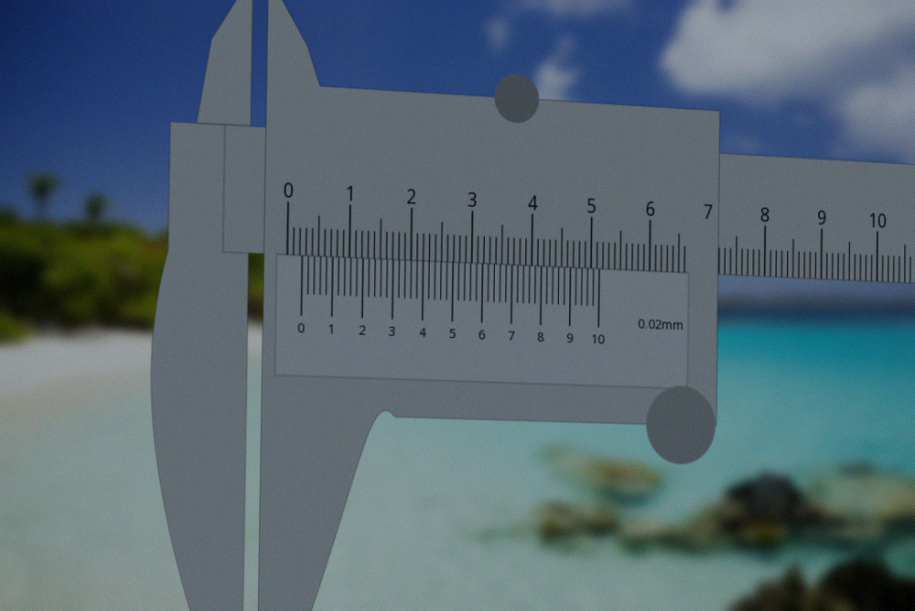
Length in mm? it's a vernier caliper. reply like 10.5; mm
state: 2.4; mm
